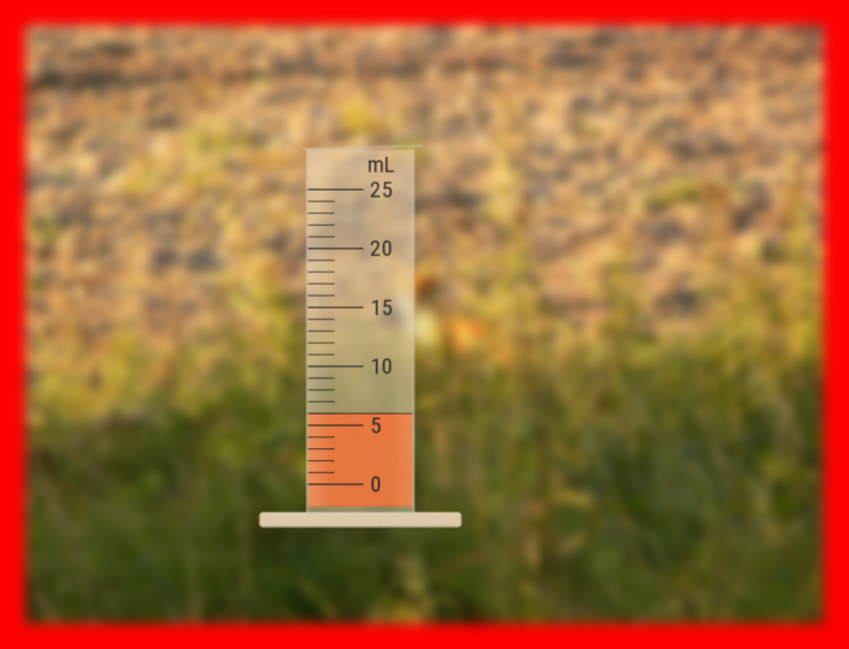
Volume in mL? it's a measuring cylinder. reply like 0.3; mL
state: 6; mL
